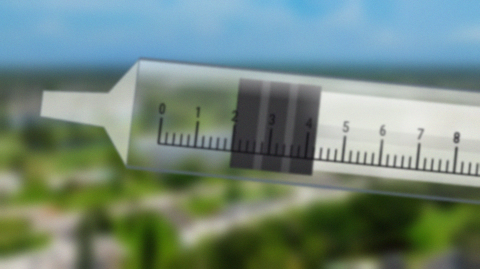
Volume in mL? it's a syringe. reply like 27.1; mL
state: 2; mL
